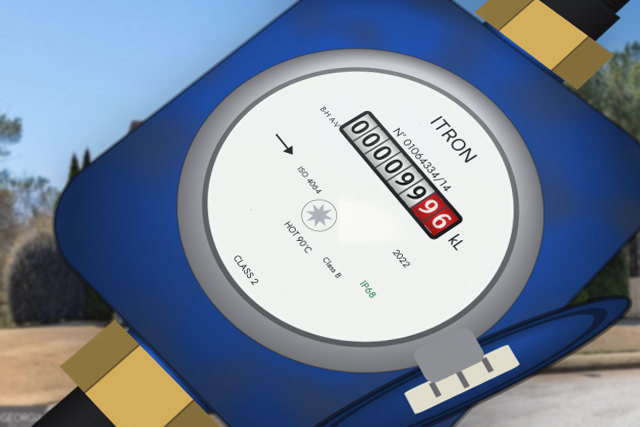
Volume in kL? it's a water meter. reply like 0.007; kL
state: 99.96; kL
